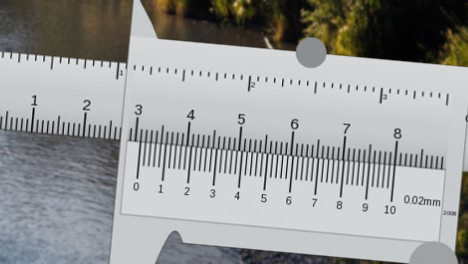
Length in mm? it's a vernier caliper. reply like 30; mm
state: 31.0; mm
